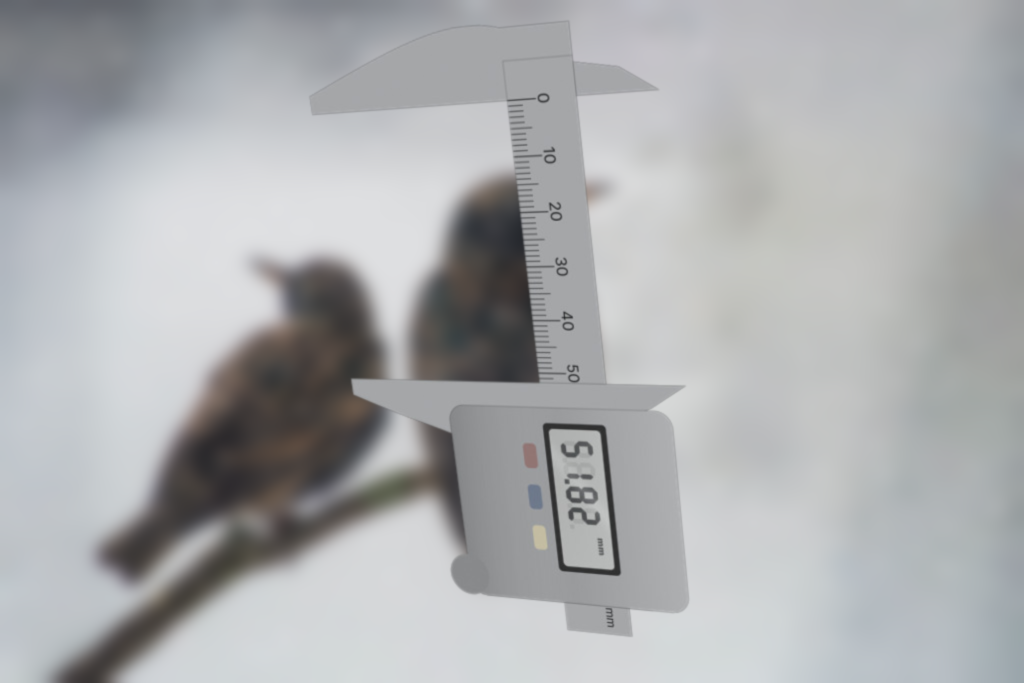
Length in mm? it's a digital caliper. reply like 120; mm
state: 51.82; mm
